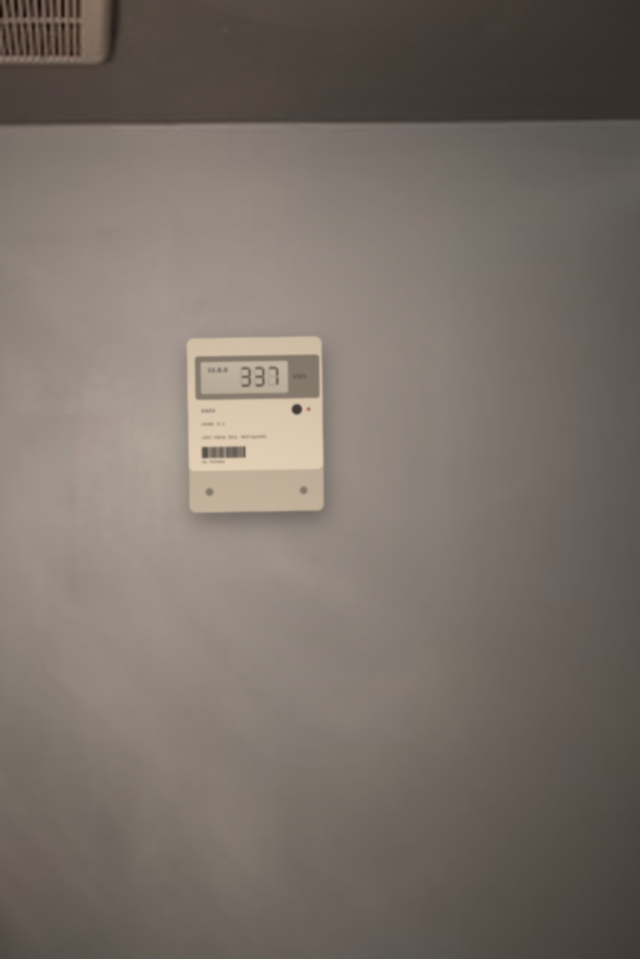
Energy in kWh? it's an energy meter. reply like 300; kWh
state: 337; kWh
